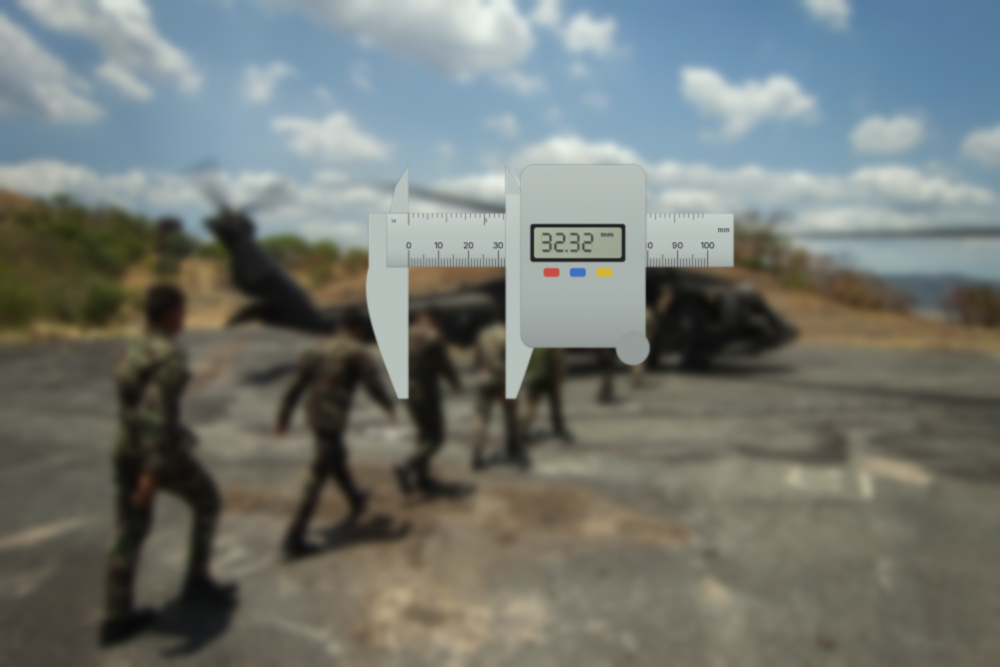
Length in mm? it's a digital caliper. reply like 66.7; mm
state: 32.32; mm
